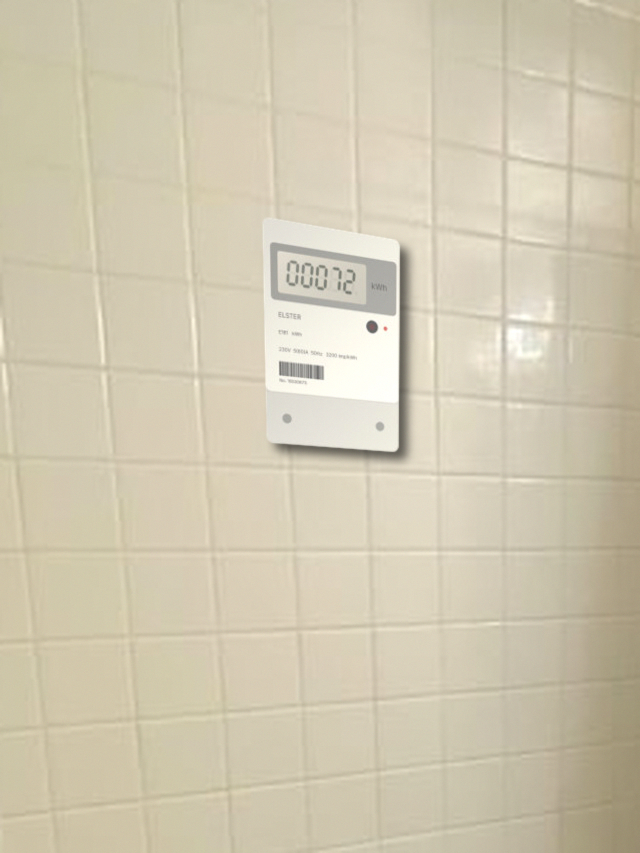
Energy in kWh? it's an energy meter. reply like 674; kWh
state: 72; kWh
